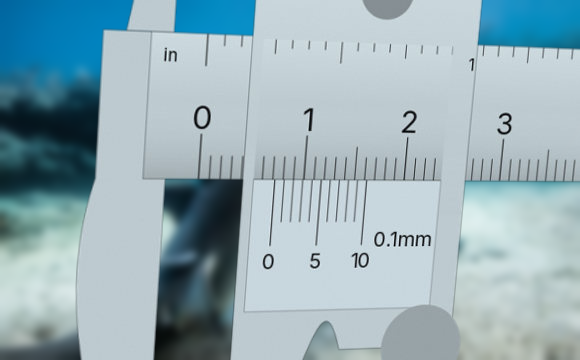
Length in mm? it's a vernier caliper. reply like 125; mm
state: 7.2; mm
